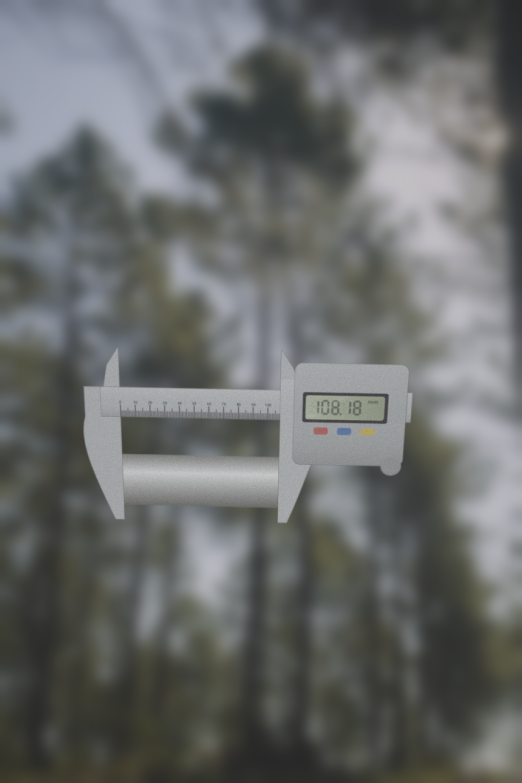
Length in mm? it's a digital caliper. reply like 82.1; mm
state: 108.18; mm
